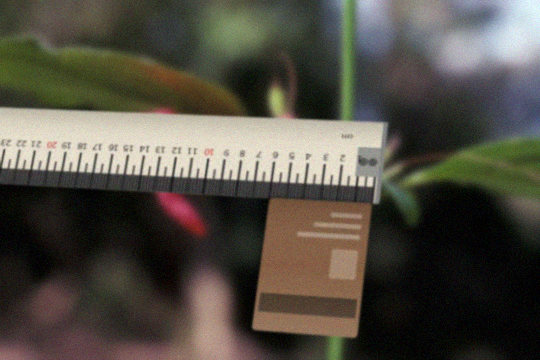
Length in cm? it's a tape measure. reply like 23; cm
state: 6; cm
